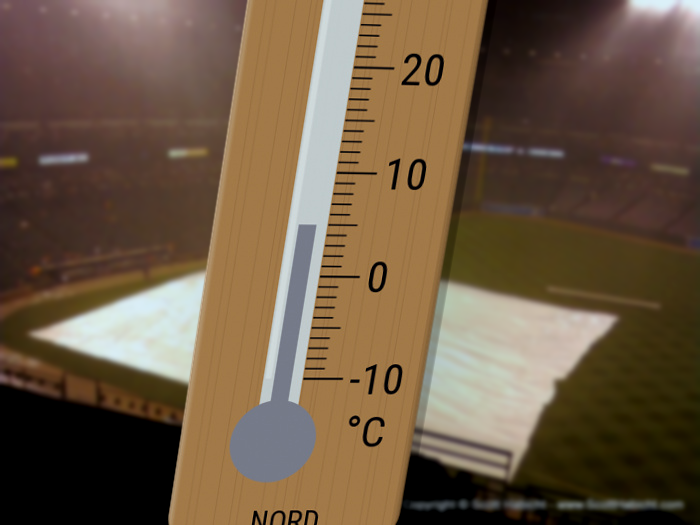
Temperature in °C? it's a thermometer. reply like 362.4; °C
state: 5; °C
